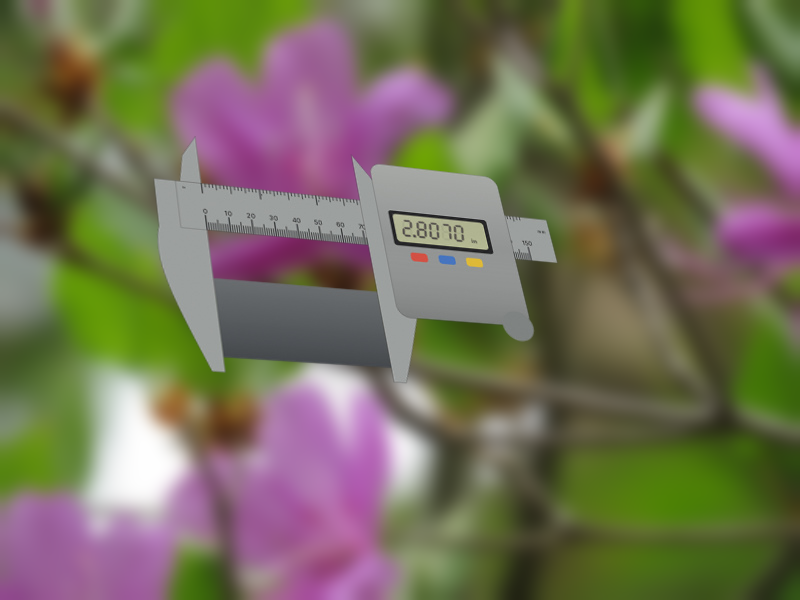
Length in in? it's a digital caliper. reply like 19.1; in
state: 2.8070; in
